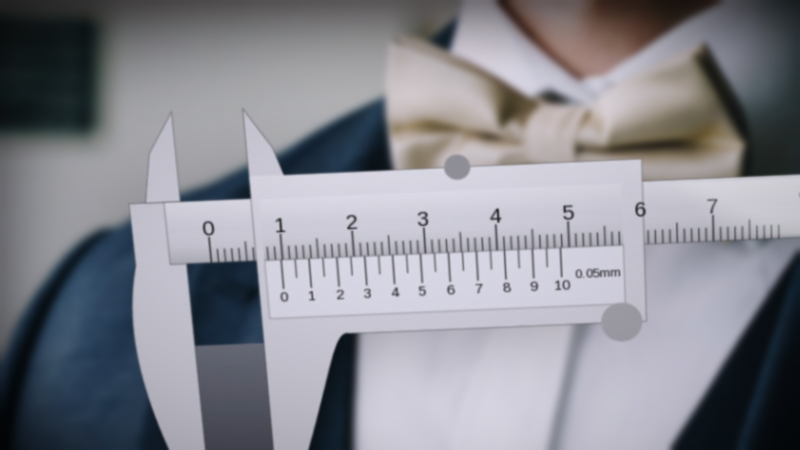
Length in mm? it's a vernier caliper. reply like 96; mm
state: 9.8; mm
